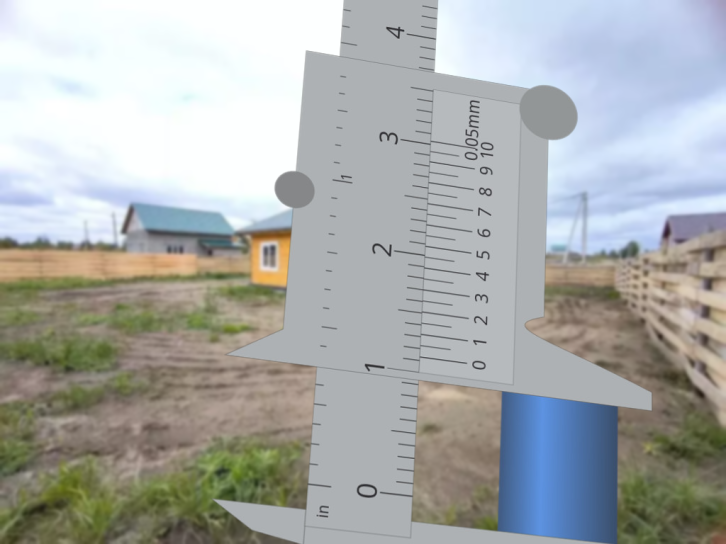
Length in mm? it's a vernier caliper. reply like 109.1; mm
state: 11.3; mm
